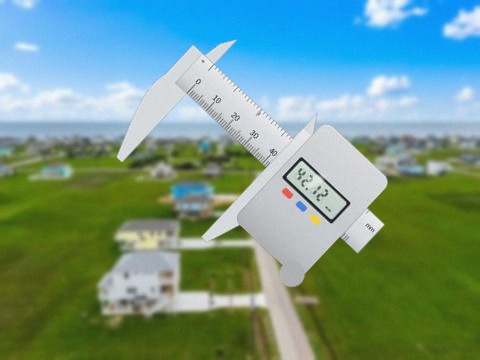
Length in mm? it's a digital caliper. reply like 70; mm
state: 42.12; mm
